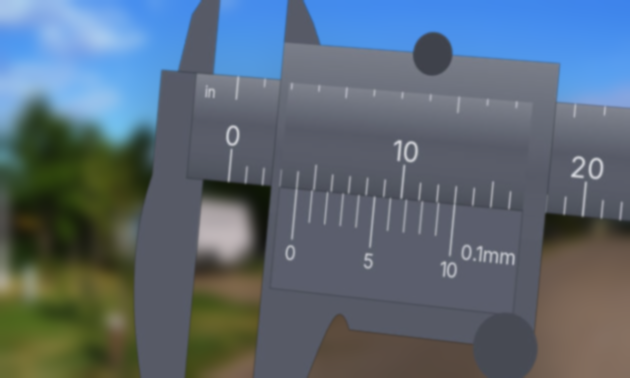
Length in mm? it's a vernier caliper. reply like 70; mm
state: 4.0; mm
